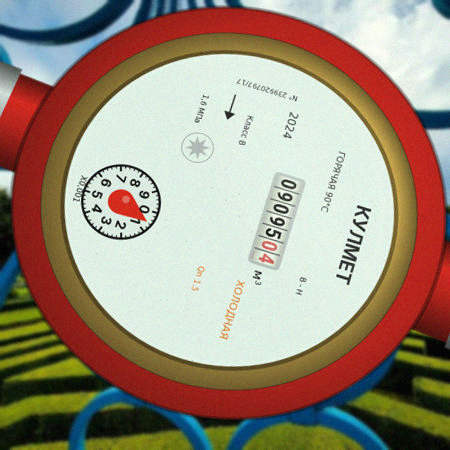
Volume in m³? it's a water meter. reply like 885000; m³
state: 9095.040; m³
